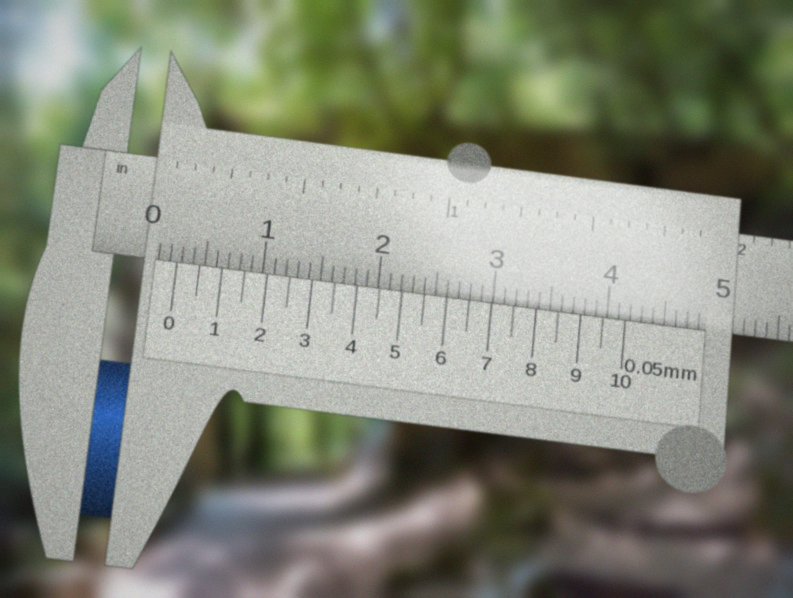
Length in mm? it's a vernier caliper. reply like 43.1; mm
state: 2.6; mm
